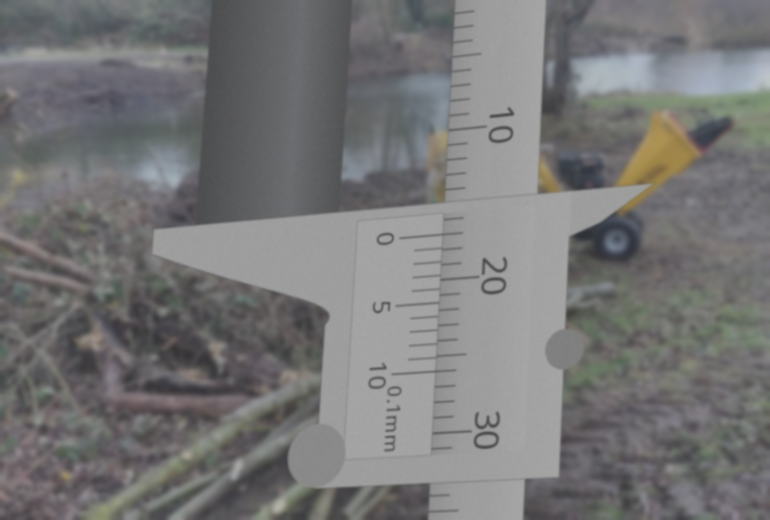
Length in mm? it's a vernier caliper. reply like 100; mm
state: 17.0; mm
